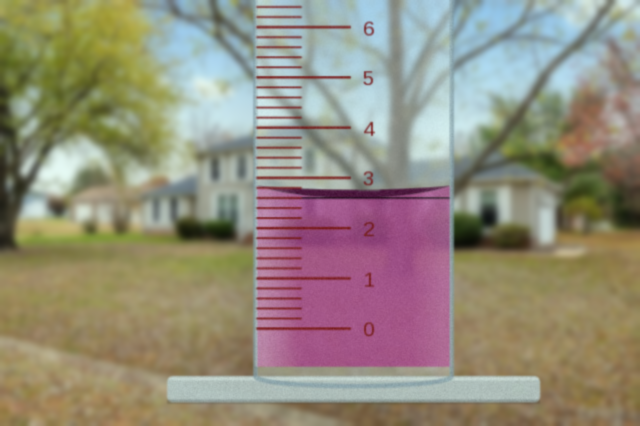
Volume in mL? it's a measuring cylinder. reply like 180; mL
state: 2.6; mL
